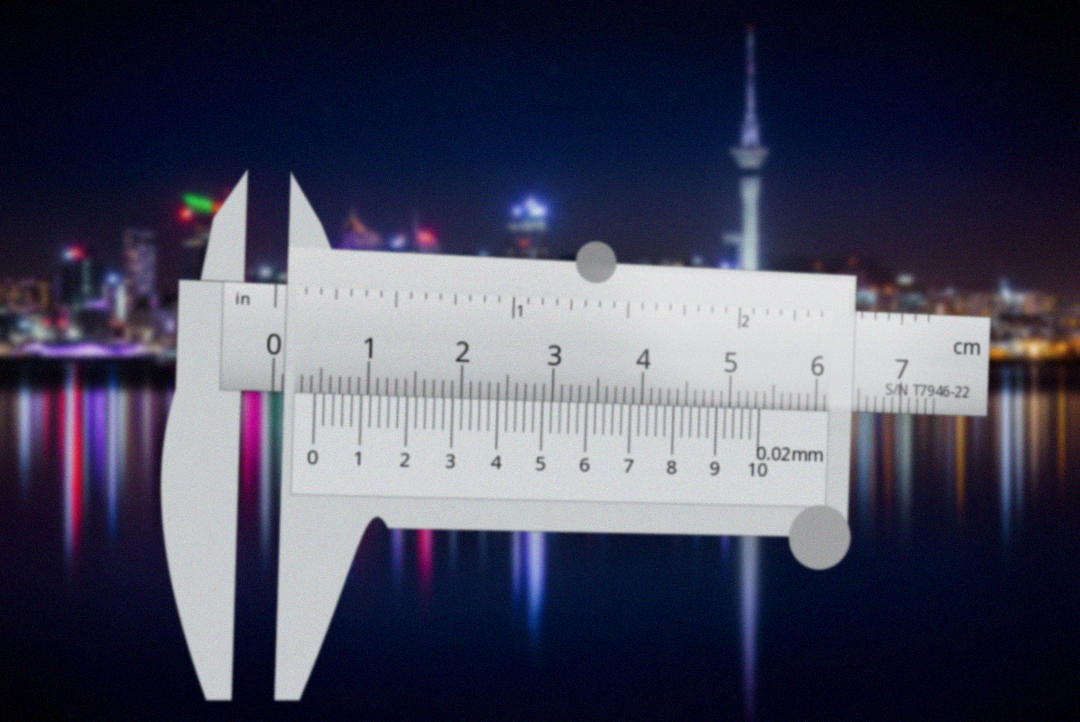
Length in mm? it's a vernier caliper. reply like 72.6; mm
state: 4.4; mm
